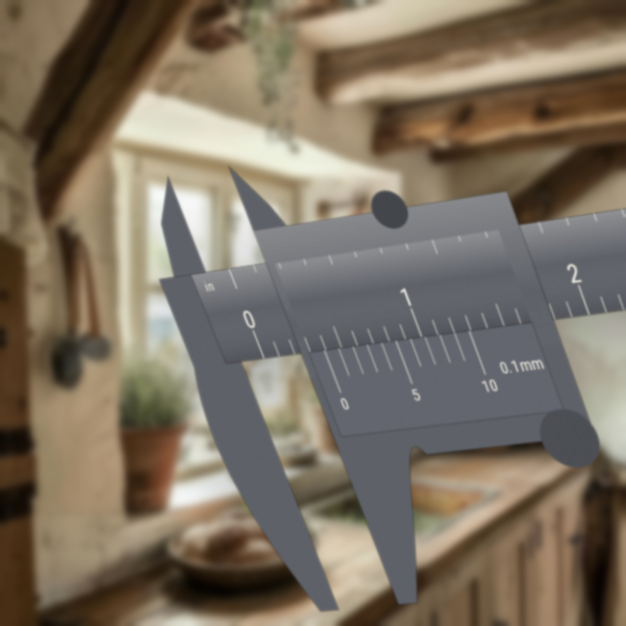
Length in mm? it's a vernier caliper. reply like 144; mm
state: 3.9; mm
